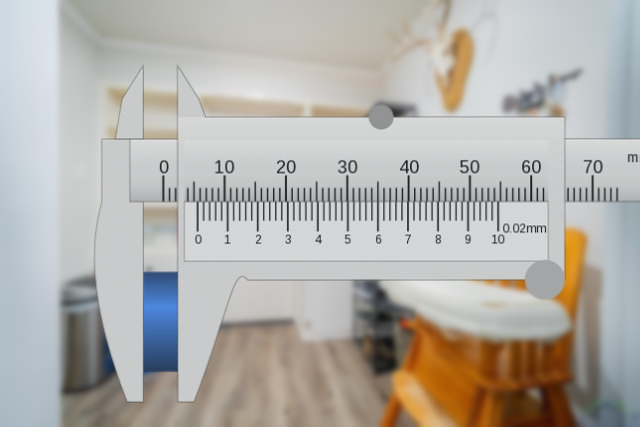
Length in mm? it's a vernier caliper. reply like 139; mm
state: 5.6; mm
